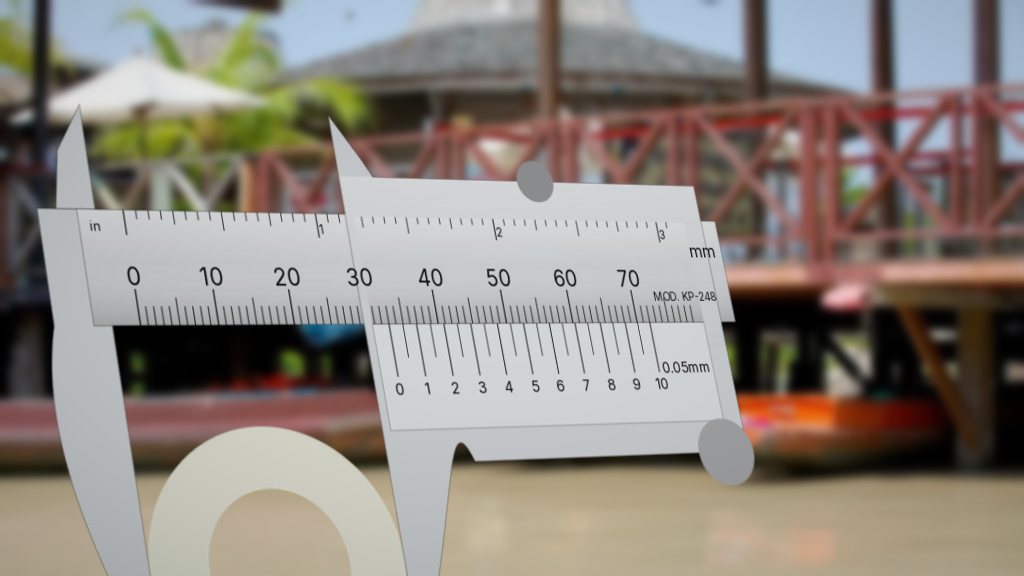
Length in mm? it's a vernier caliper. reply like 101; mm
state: 33.0; mm
